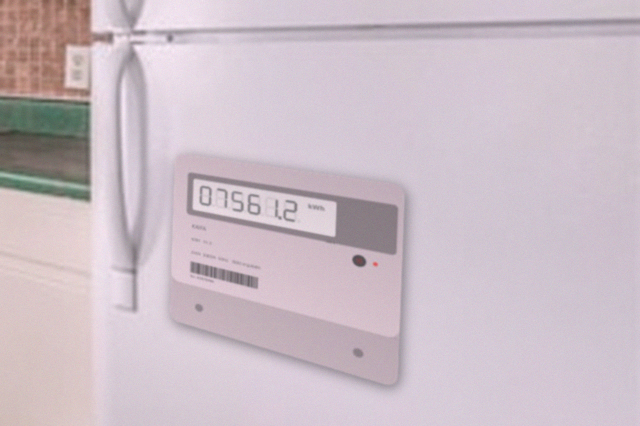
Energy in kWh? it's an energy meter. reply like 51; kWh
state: 7561.2; kWh
